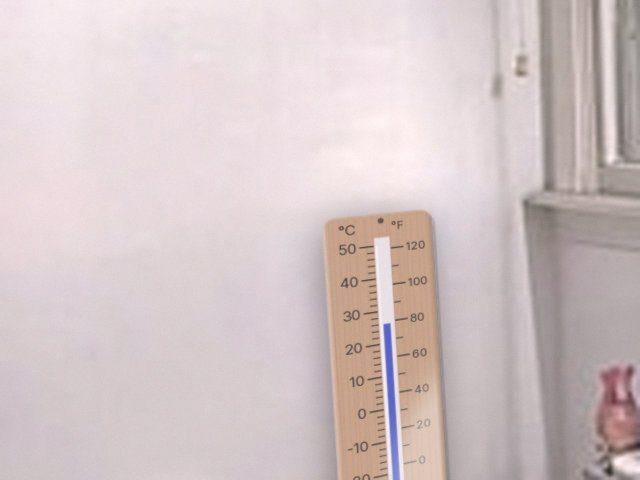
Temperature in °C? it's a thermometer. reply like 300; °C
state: 26; °C
